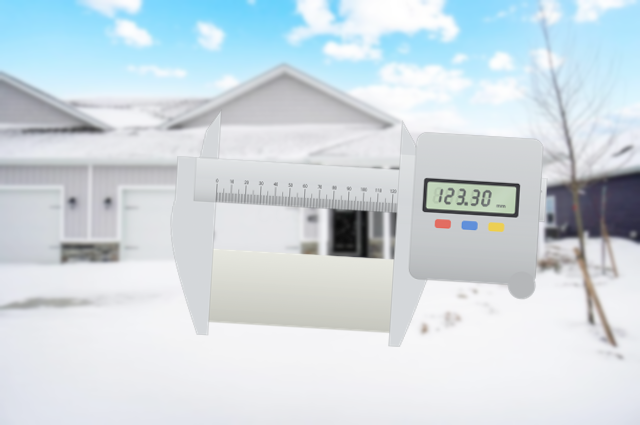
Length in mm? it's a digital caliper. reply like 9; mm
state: 123.30; mm
